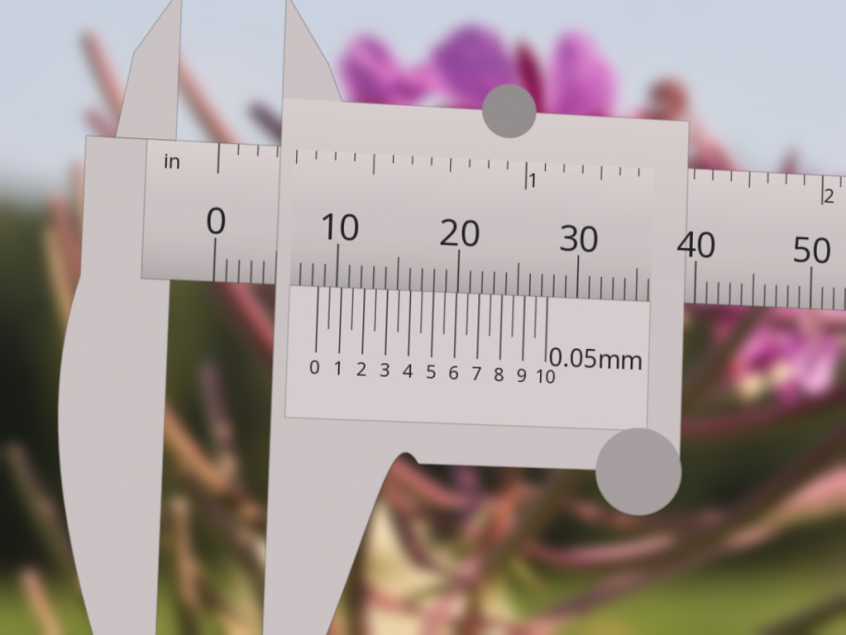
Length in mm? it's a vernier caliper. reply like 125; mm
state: 8.5; mm
